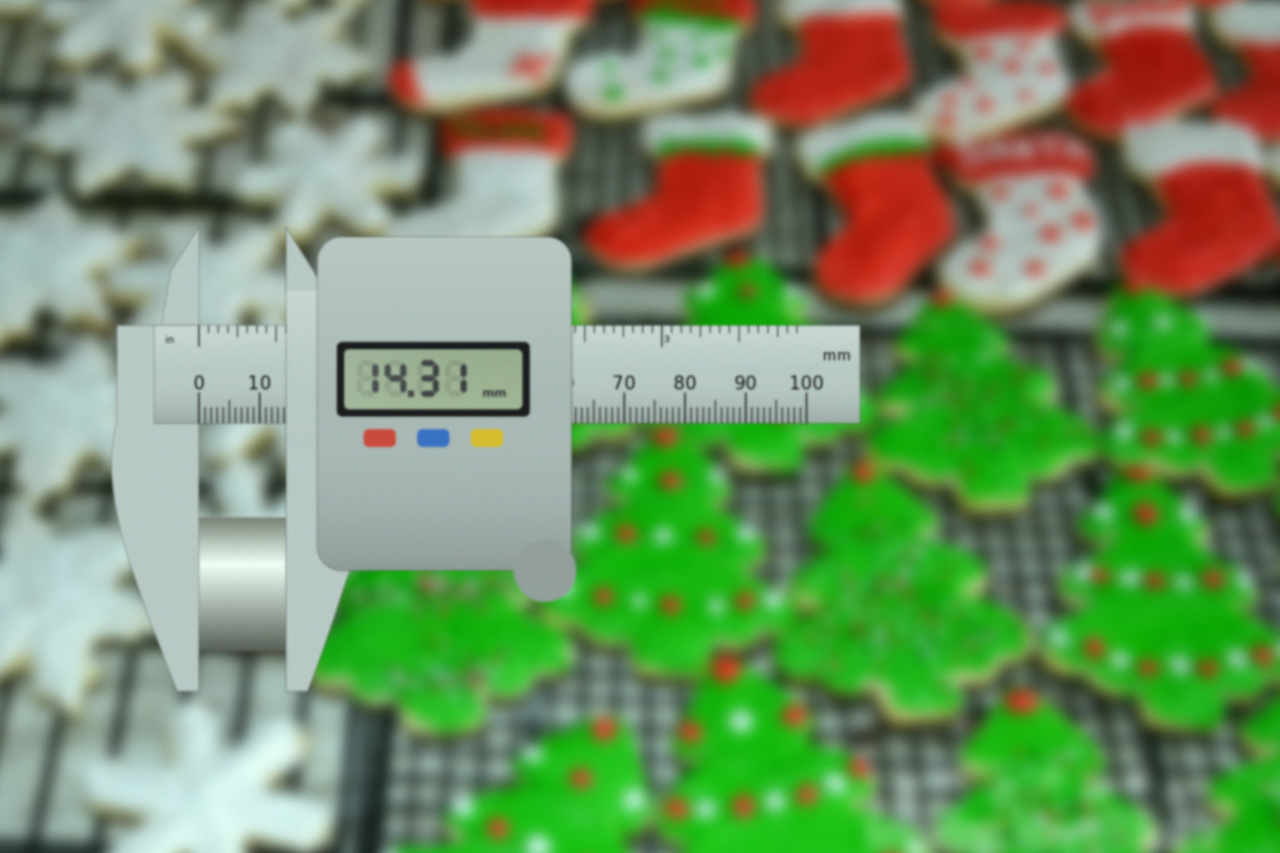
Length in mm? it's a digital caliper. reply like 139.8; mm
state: 14.31; mm
